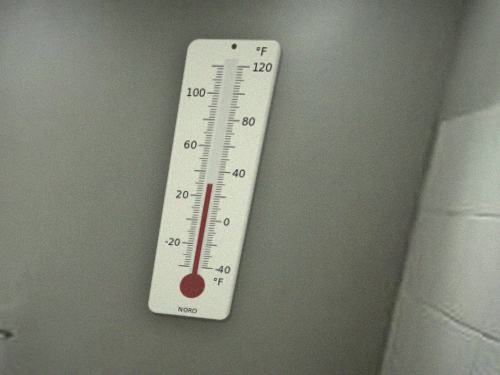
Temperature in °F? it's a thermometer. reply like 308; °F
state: 30; °F
